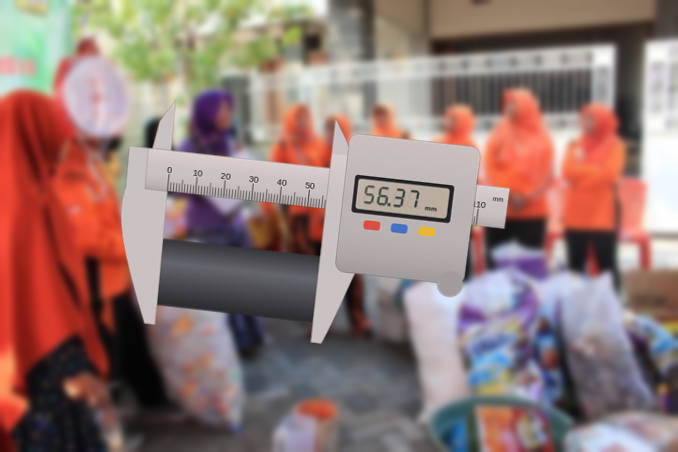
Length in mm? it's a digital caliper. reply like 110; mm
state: 56.37; mm
